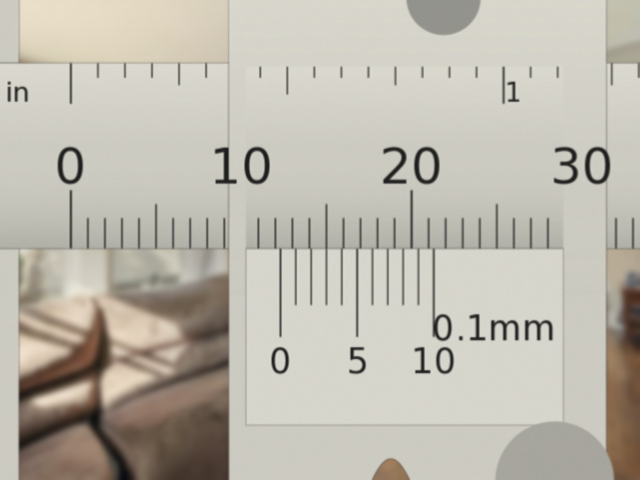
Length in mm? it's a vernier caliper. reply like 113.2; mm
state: 12.3; mm
